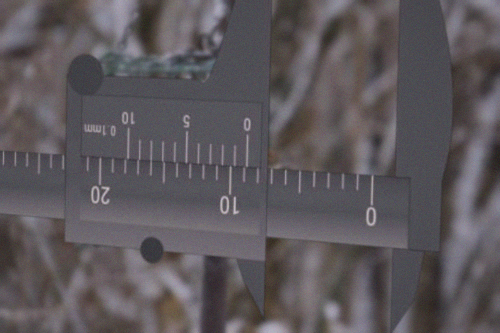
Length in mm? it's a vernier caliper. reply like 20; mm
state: 8.8; mm
